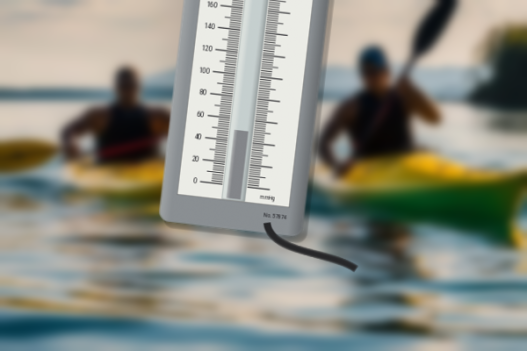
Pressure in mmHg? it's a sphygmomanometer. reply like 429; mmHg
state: 50; mmHg
